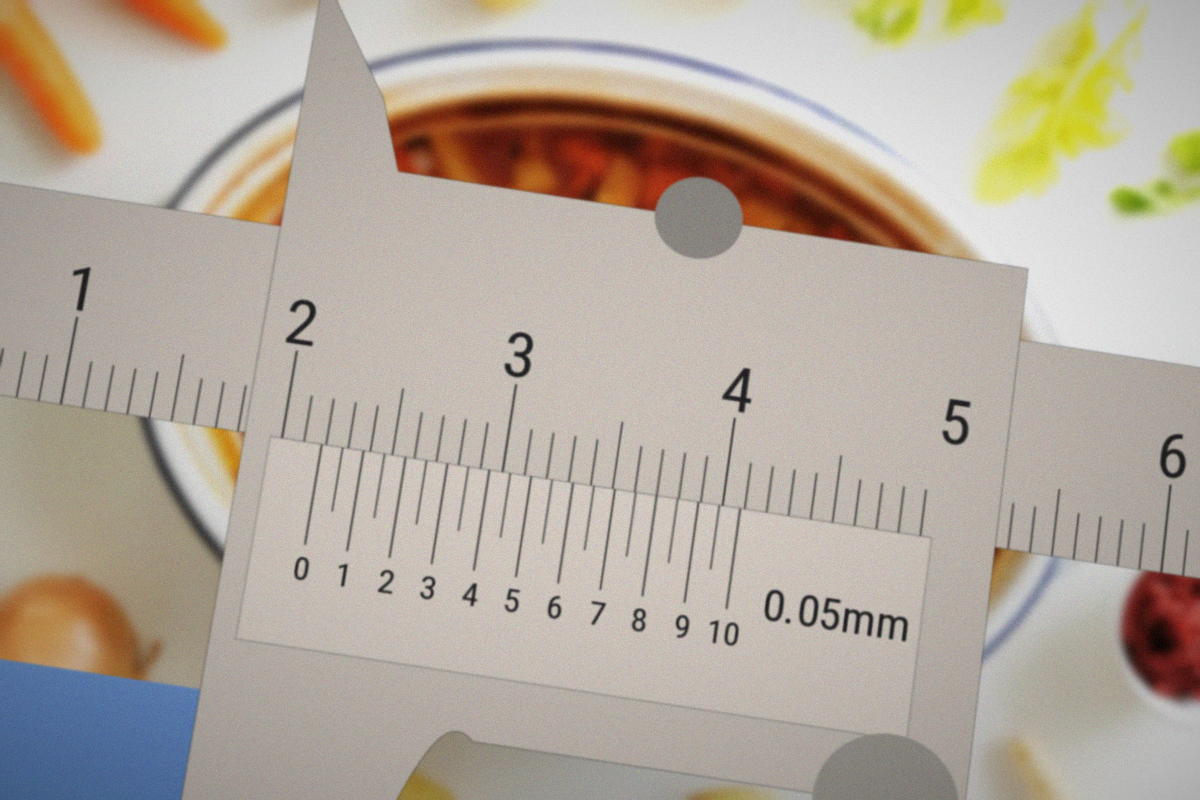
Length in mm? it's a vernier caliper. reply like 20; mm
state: 21.8; mm
